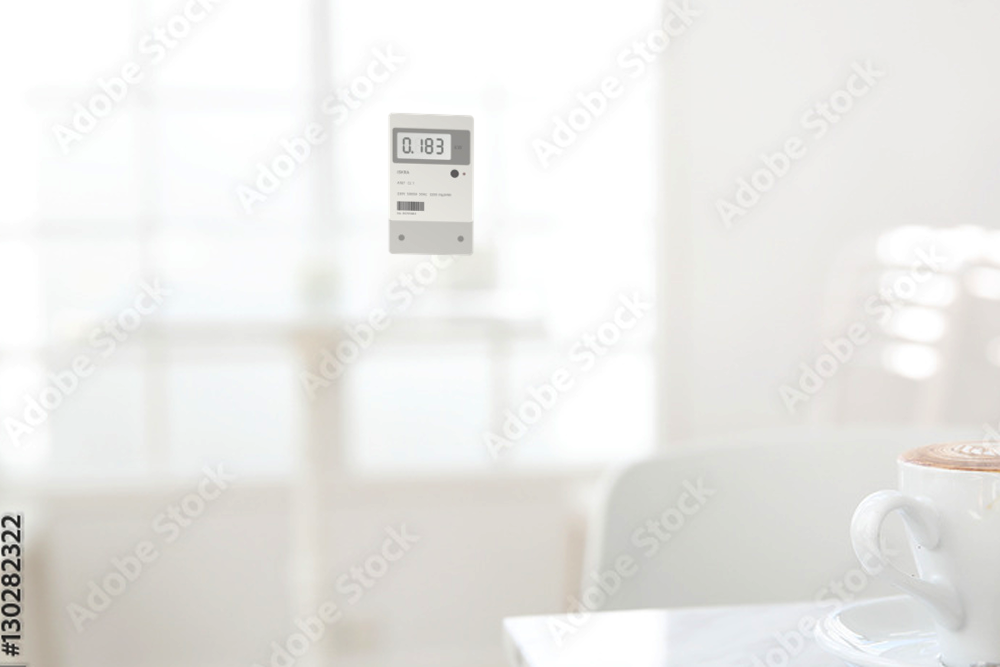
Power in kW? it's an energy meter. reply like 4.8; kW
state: 0.183; kW
